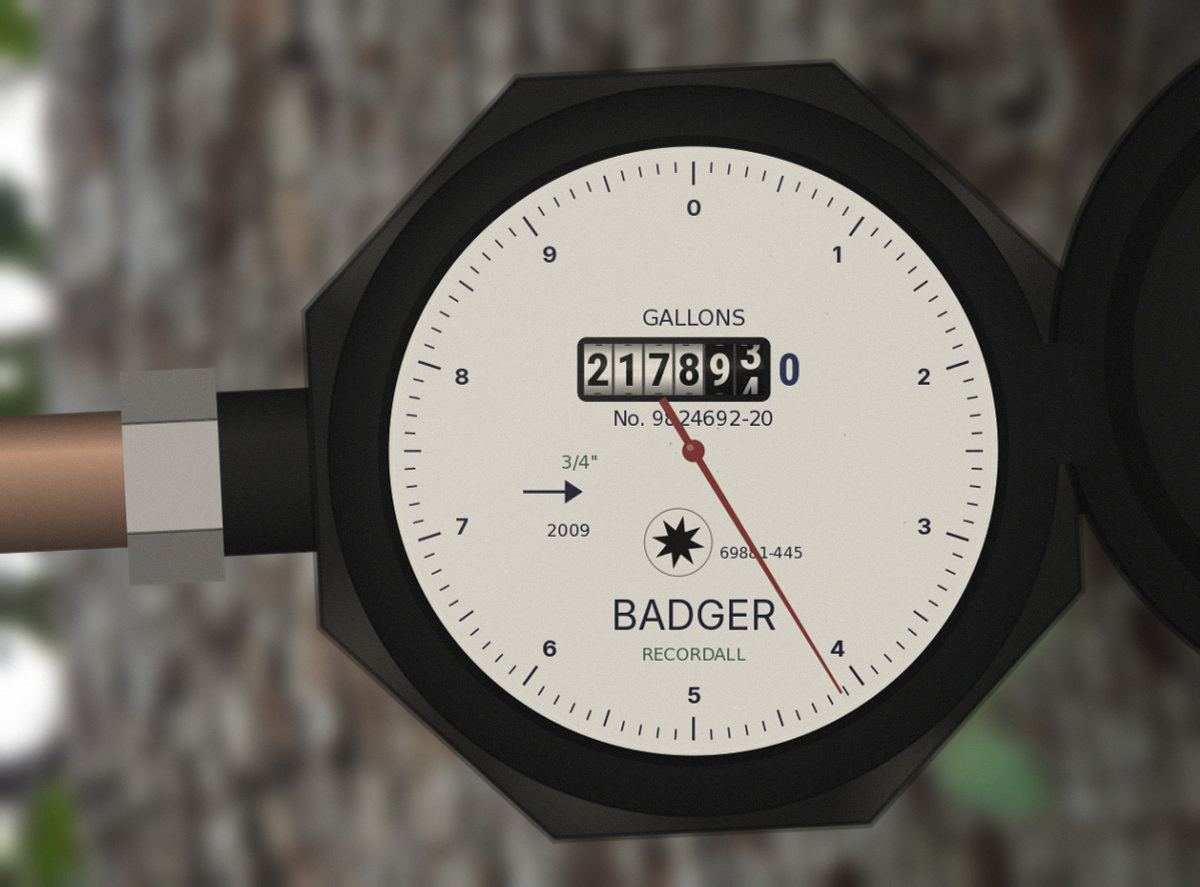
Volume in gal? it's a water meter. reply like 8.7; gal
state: 2178934.1; gal
